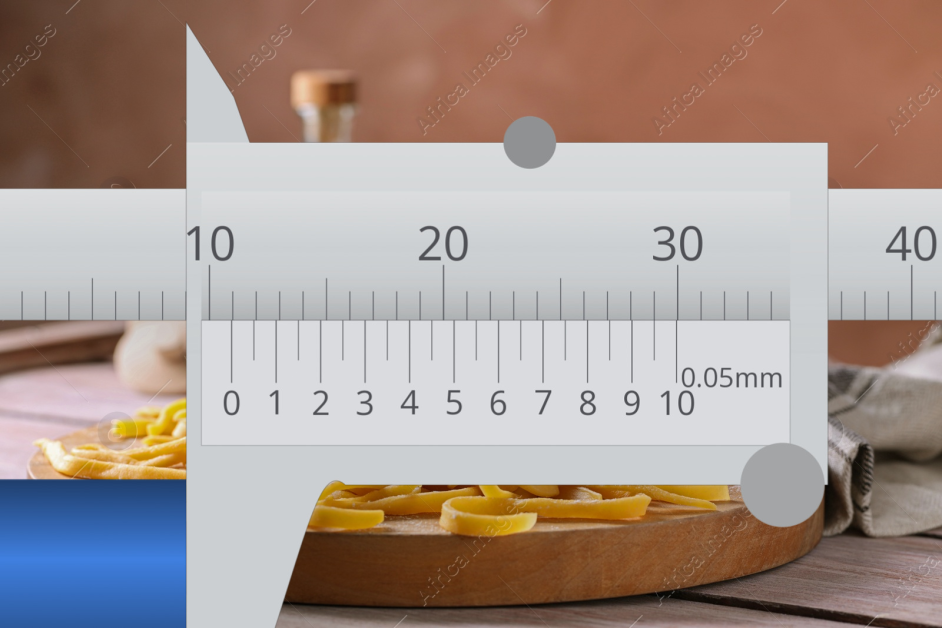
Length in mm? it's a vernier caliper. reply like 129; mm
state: 10.95; mm
